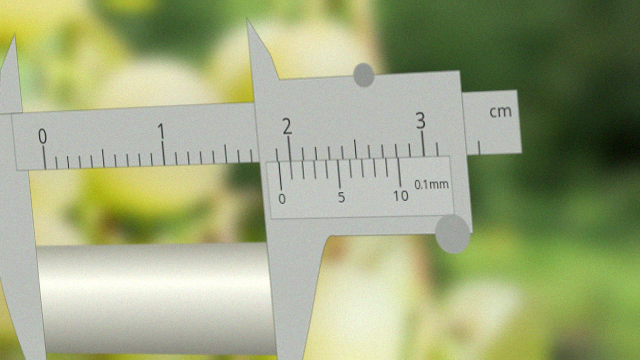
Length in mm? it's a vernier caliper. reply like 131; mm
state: 19.1; mm
